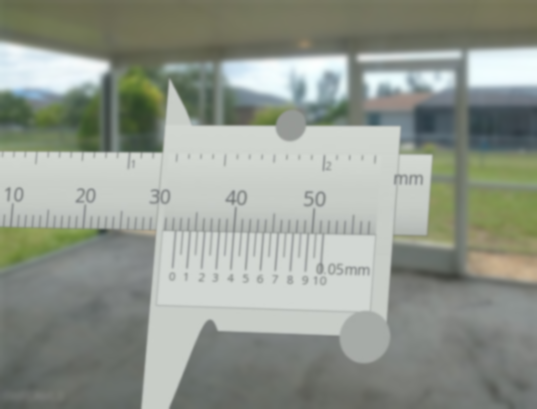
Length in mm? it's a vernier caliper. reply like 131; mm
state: 32.4; mm
